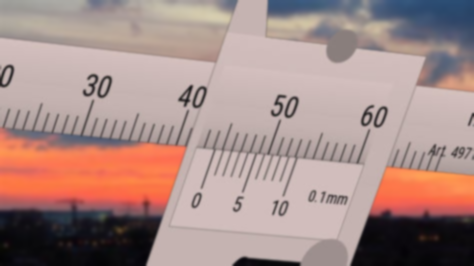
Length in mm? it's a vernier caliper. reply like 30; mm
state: 44.2; mm
